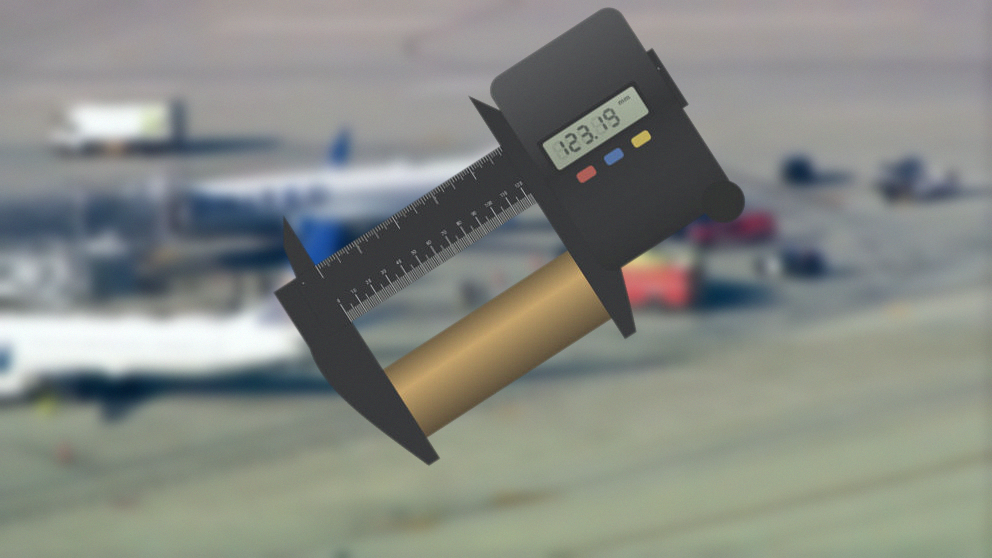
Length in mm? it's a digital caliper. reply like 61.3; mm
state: 123.19; mm
